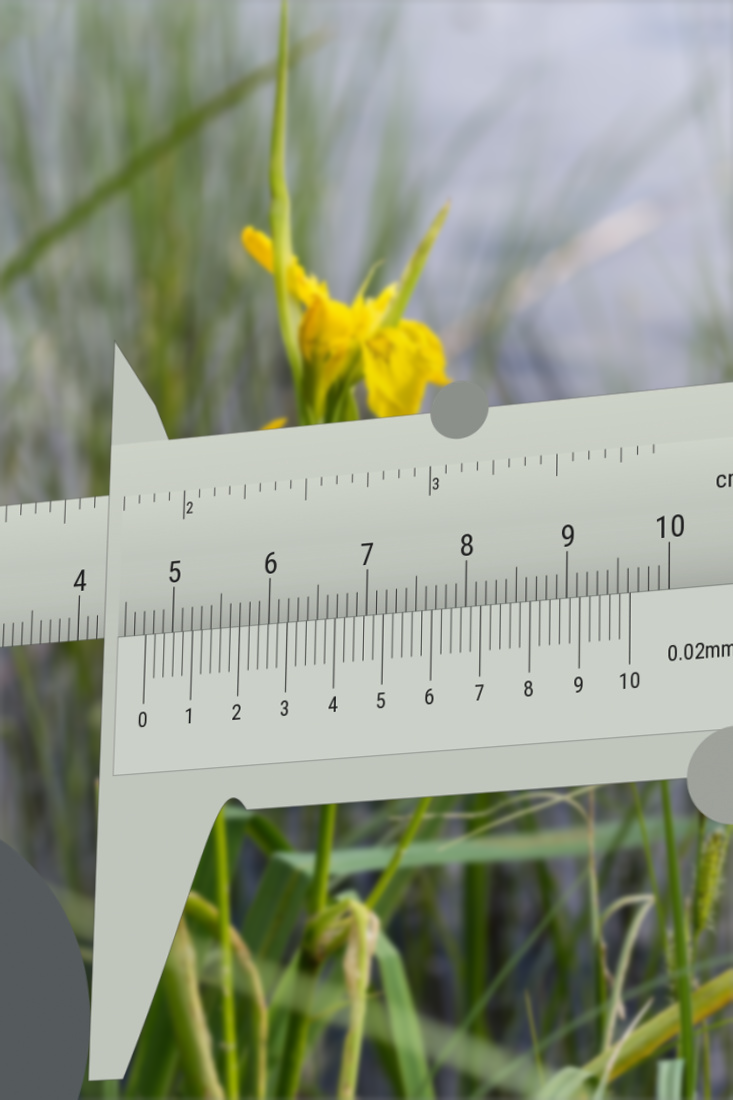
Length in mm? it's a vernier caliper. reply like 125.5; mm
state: 47.2; mm
